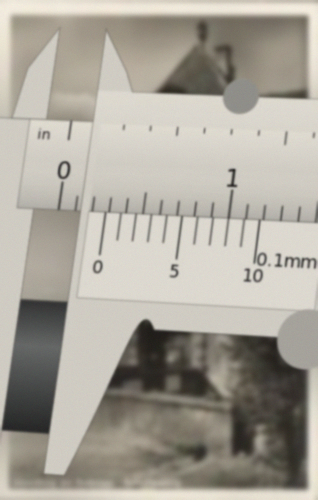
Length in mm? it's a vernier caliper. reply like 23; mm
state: 2.8; mm
